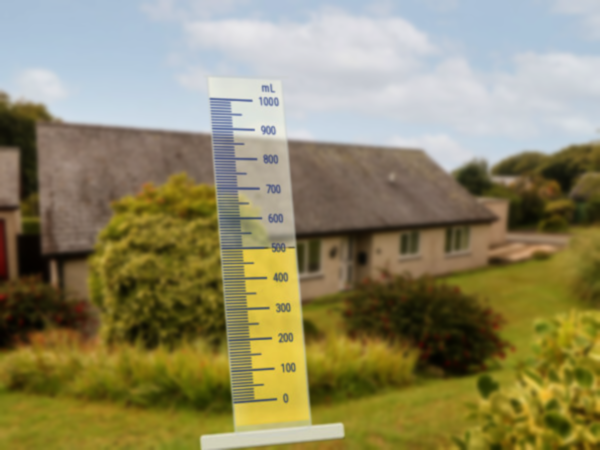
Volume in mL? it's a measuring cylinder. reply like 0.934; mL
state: 500; mL
